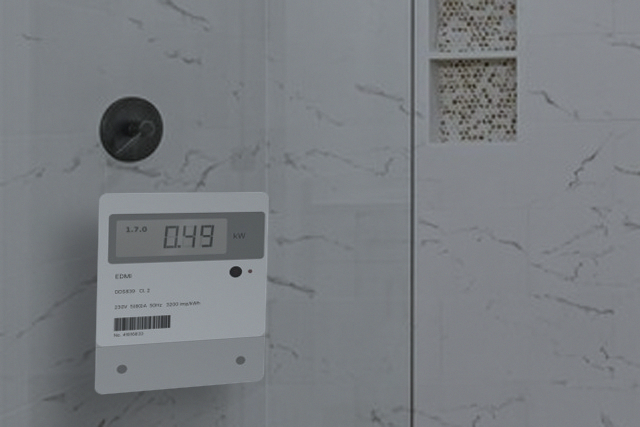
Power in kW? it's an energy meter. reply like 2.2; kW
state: 0.49; kW
